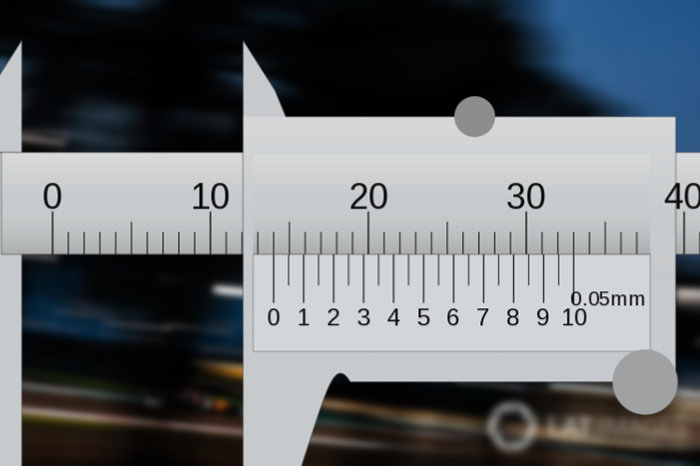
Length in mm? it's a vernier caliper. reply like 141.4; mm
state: 14.0; mm
